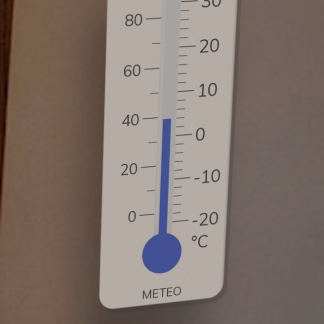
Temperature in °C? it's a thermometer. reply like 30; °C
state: 4; °C
